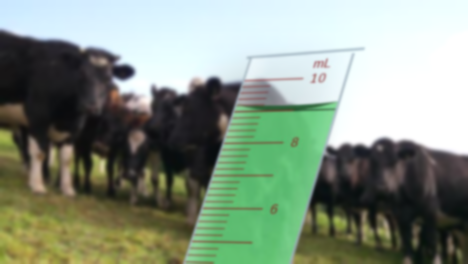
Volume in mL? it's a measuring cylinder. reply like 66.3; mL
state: 9; mL
